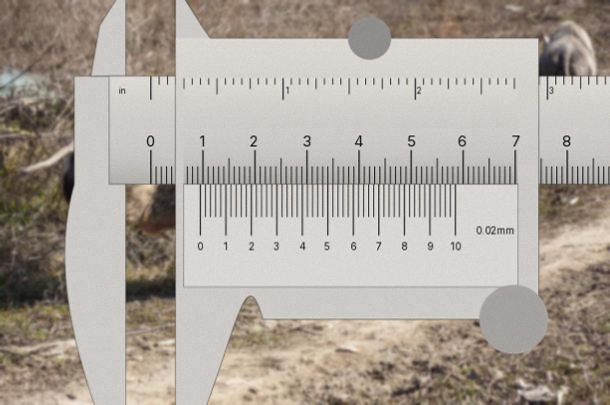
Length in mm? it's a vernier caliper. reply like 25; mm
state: 9.5; mm
